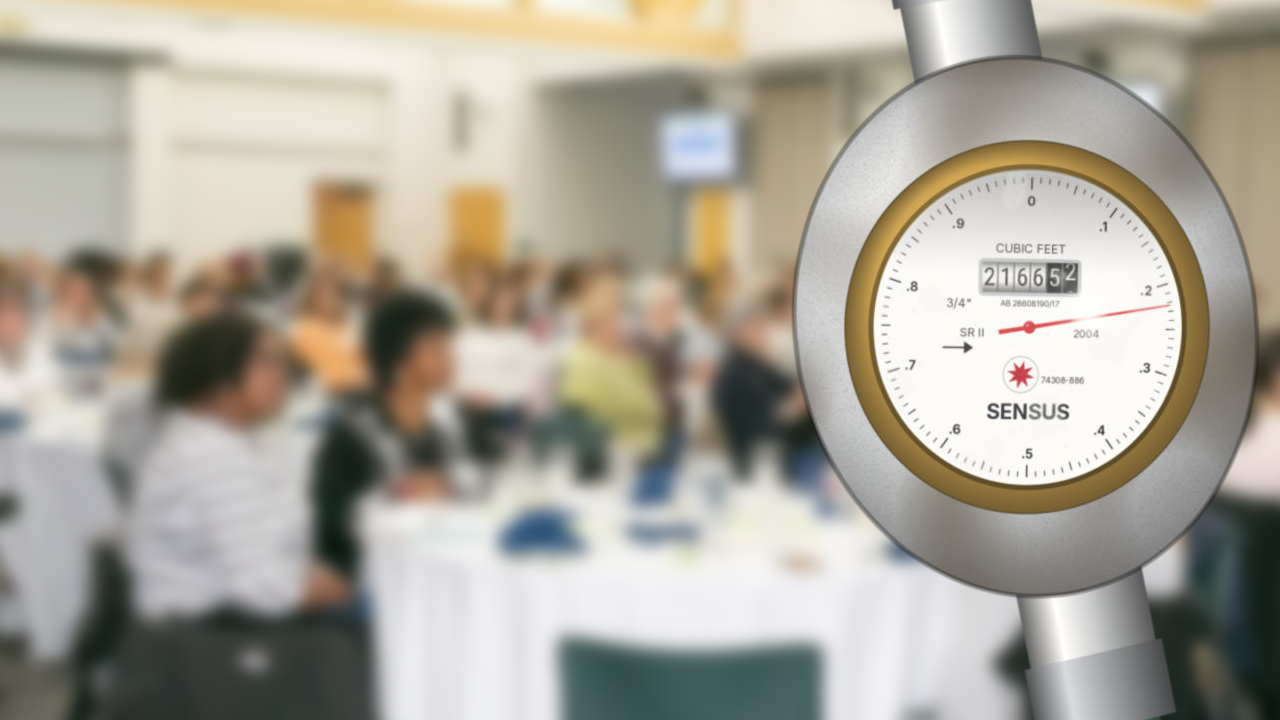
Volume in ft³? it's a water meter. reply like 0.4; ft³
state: 216652.22; ft³
